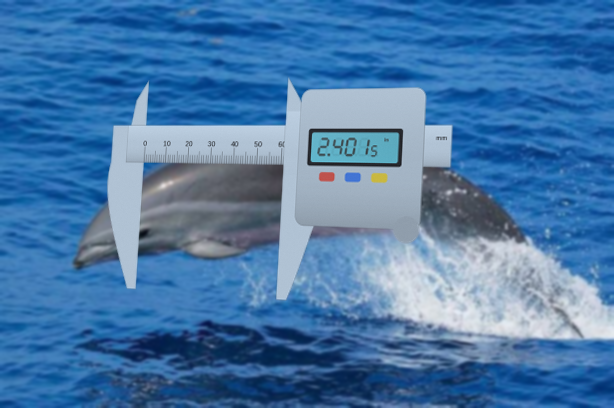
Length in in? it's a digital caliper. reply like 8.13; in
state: 2.4015; in
